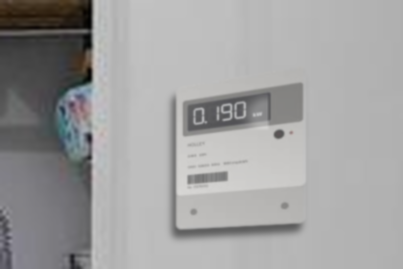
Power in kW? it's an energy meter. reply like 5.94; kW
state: 0.190; kW
